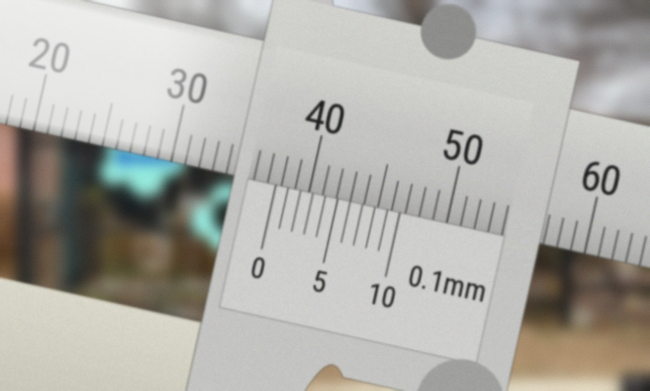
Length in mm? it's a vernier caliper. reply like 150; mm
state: 37.6; mm
